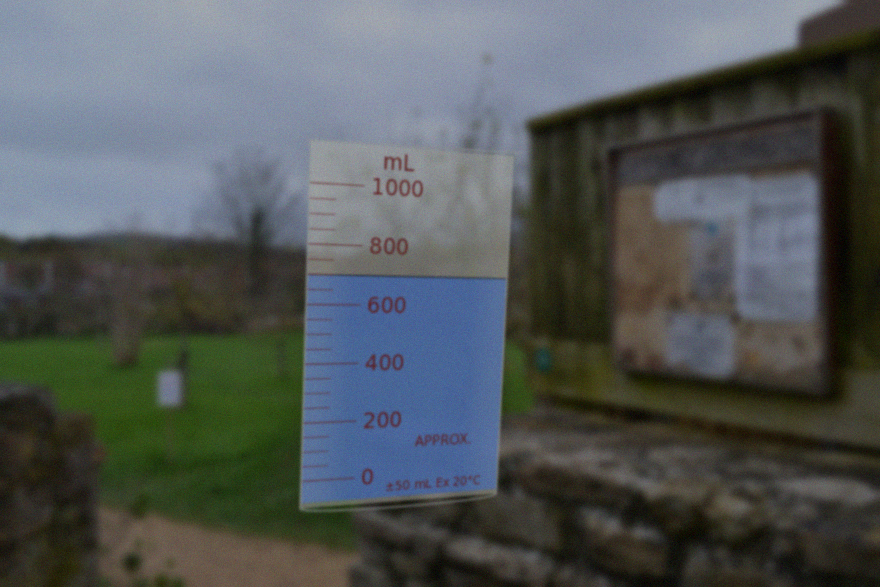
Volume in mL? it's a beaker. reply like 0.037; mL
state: 700; mL
